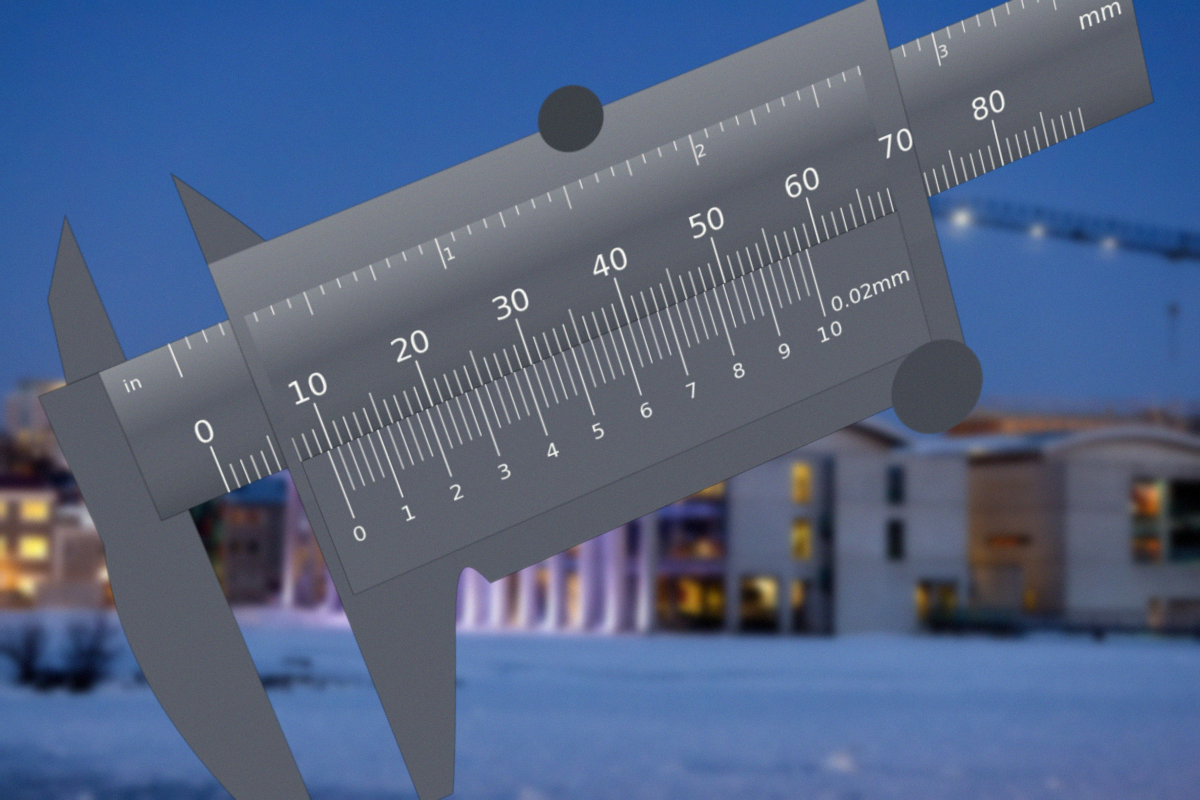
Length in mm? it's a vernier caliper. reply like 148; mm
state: 9.6; mm
